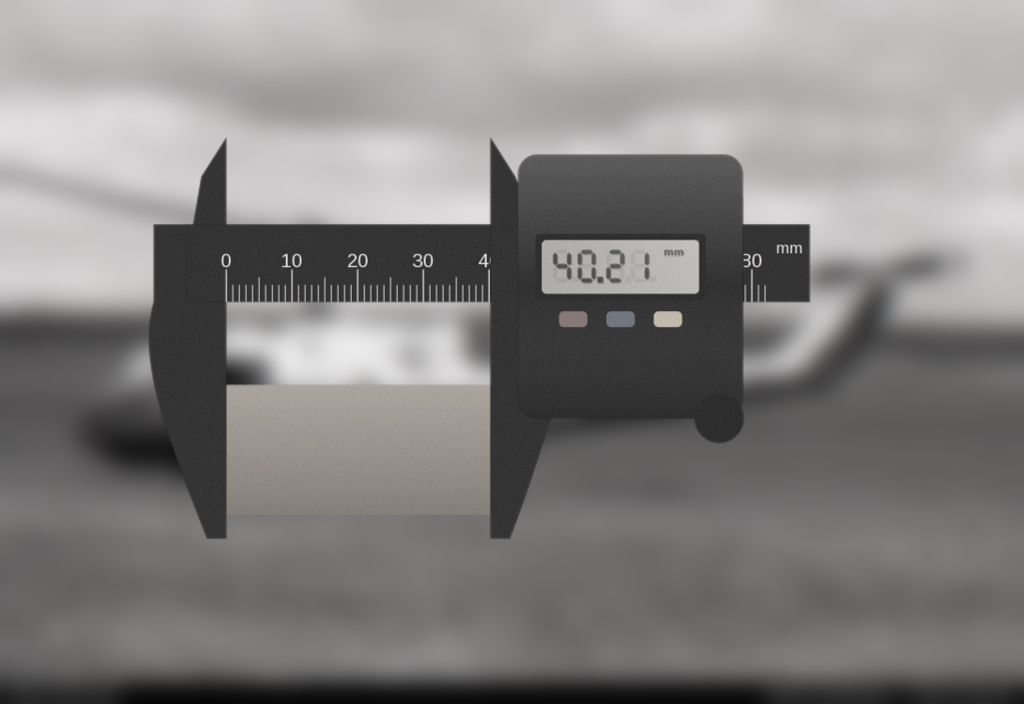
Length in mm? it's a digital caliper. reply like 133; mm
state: 40.21; mm
